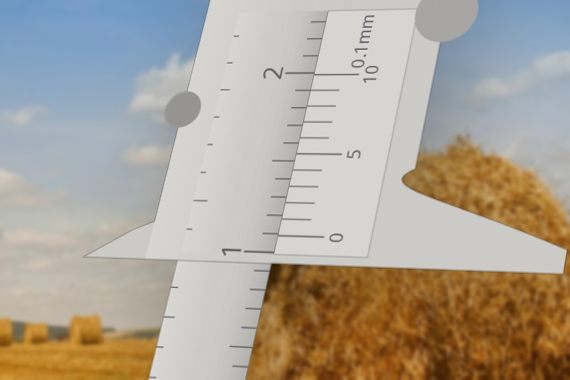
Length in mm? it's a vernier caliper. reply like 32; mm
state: 10.9; mm
